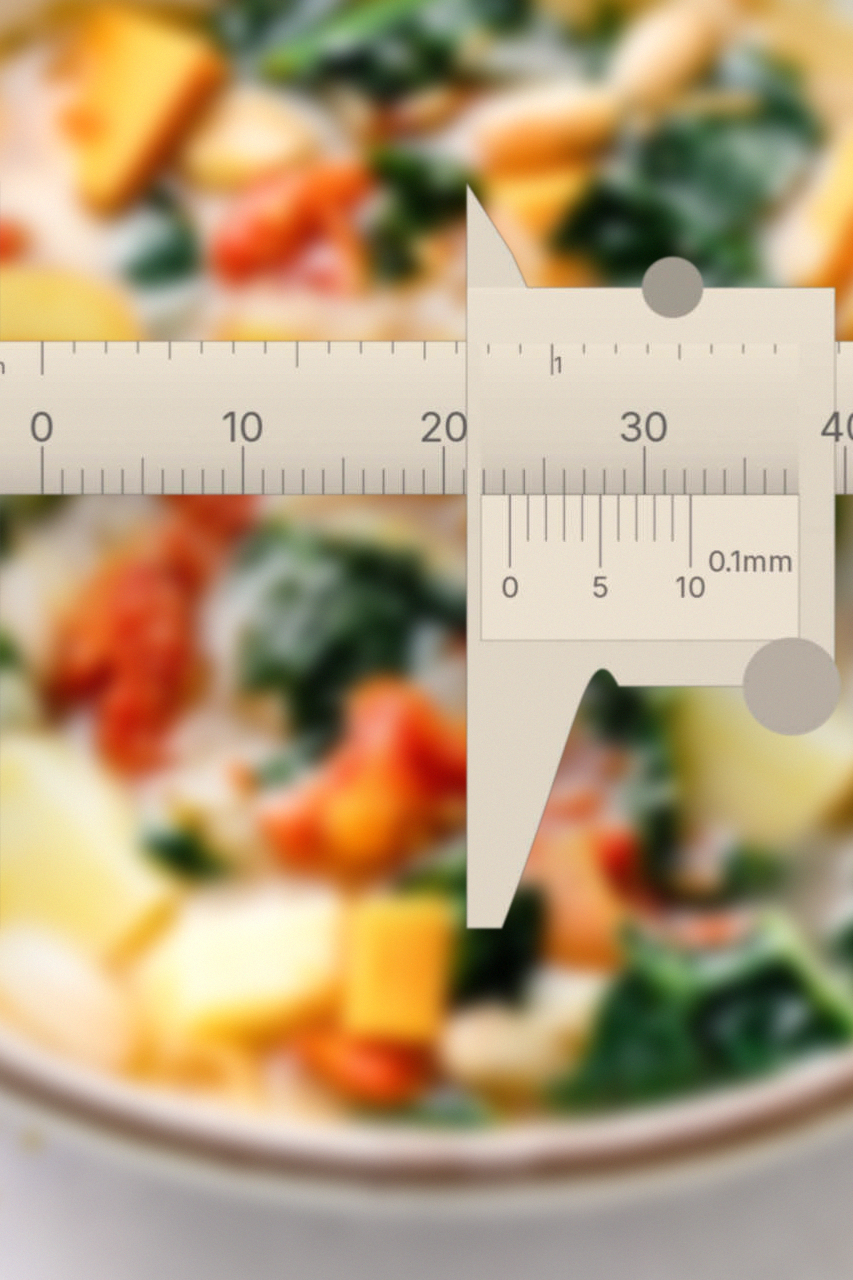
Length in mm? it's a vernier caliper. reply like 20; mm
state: 23.3; mm
